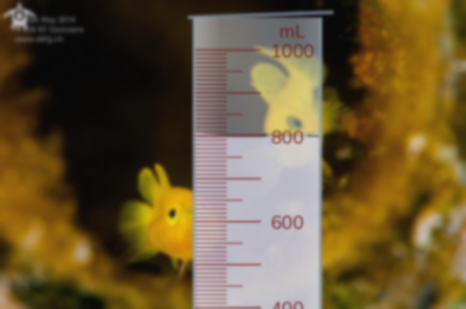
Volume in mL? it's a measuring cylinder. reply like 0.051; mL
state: 800; mL
